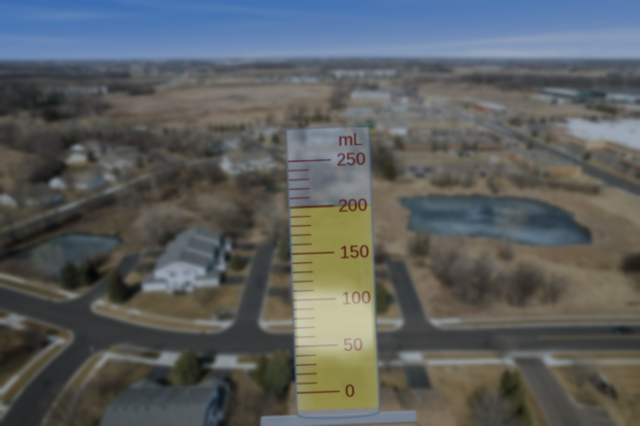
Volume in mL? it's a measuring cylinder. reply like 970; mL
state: 200; mL
